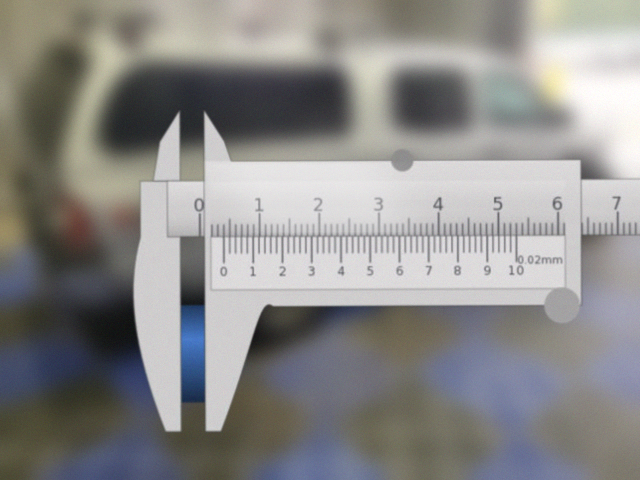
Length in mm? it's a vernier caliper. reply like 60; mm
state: 4.0; mm
